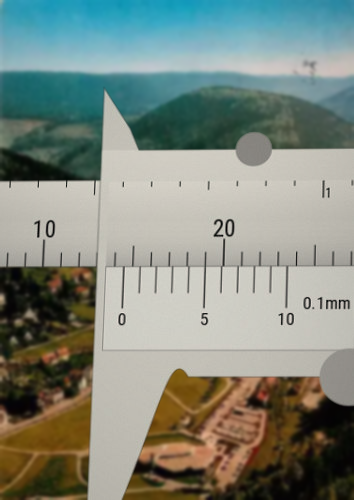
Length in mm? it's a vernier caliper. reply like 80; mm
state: 14.5; mm
